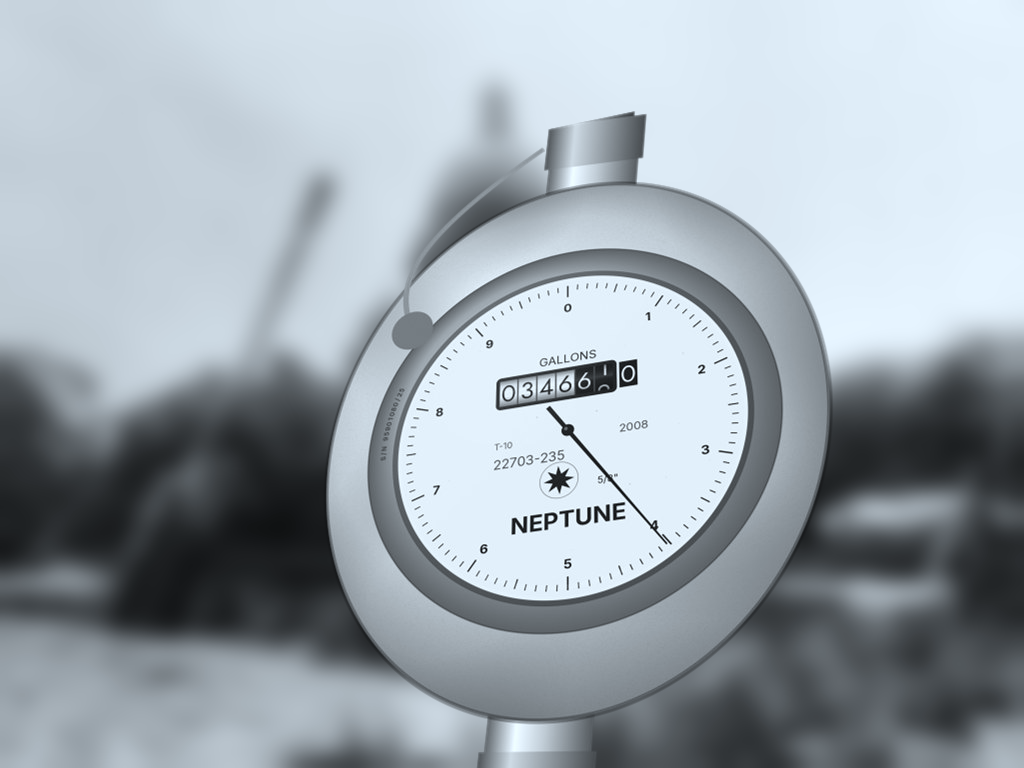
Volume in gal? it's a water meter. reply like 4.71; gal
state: 346614.0; gal
